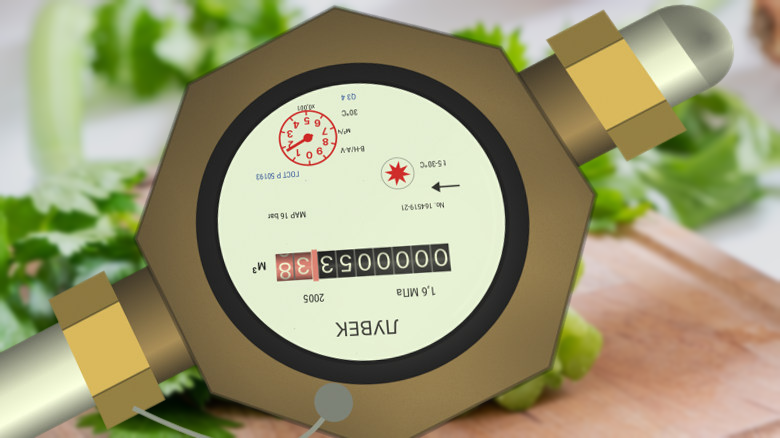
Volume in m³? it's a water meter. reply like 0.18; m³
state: 53.381; m³
